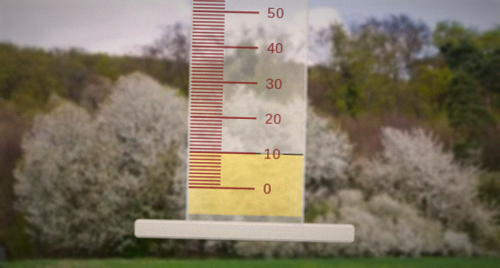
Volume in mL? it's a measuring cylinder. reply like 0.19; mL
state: 10; mL
